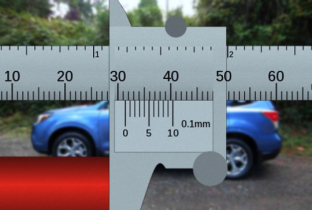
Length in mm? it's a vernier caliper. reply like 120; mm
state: 31.4; mm
